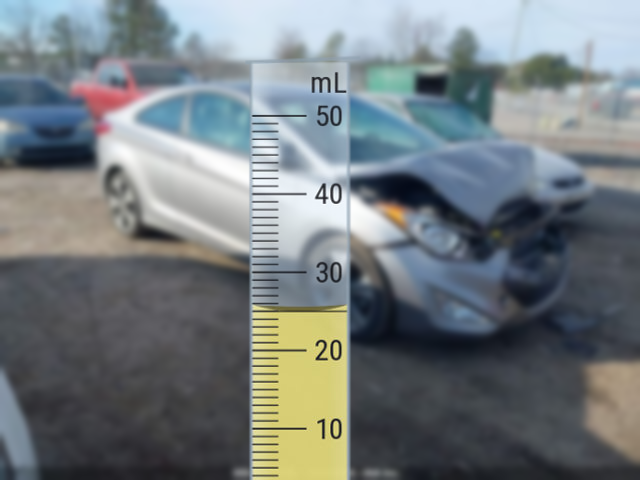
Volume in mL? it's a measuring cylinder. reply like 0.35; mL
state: 25; mL
